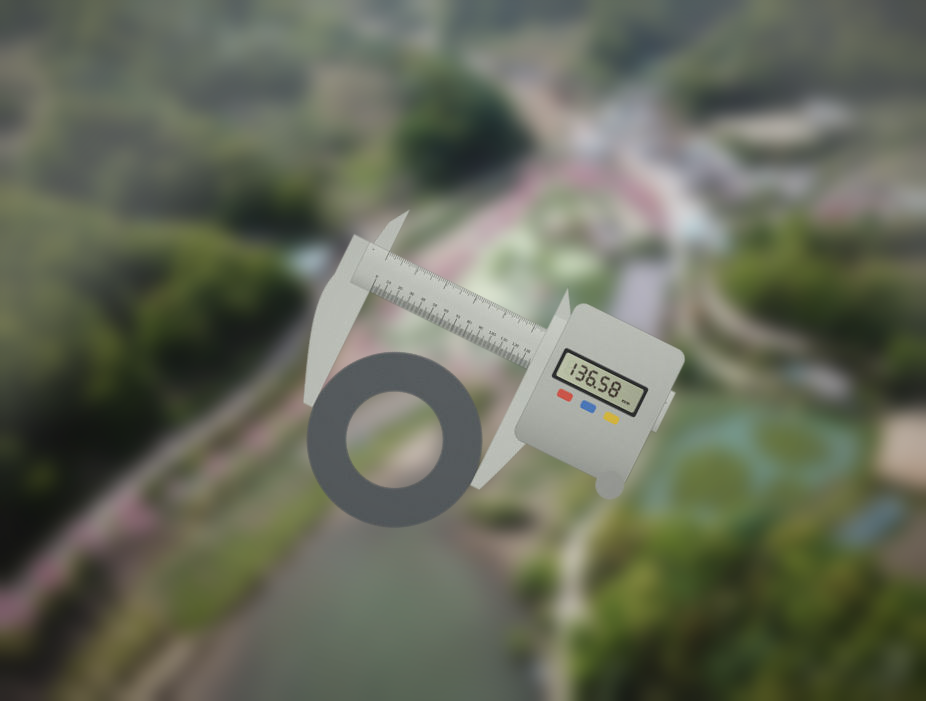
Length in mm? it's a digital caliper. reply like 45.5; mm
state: 136.58; mm
